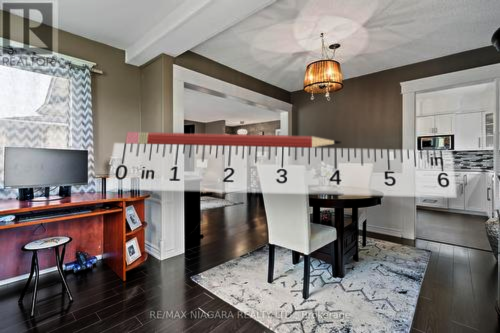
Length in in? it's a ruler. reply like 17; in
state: 4.125; in
